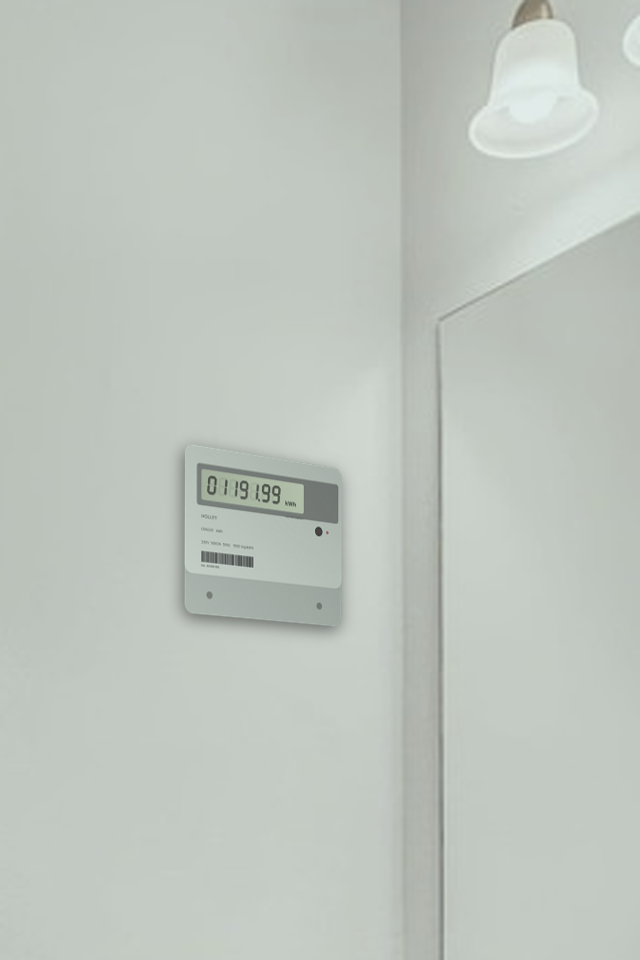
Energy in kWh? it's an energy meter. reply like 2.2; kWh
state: 1191.99; kWh
